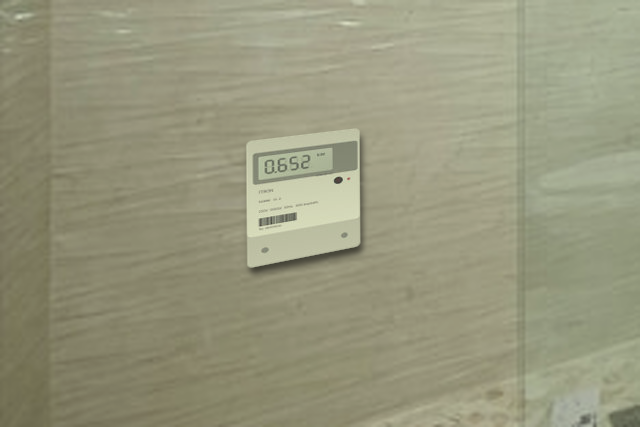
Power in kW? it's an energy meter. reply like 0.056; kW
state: 0.652; kW
